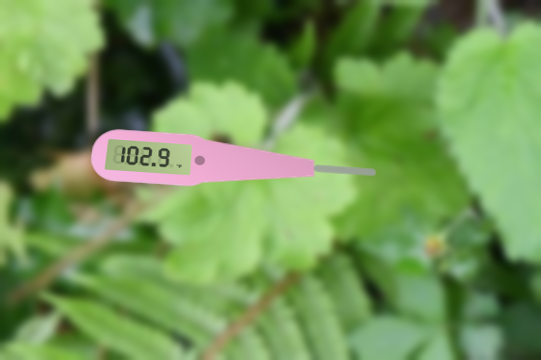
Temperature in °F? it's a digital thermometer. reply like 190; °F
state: 102.9; °F
